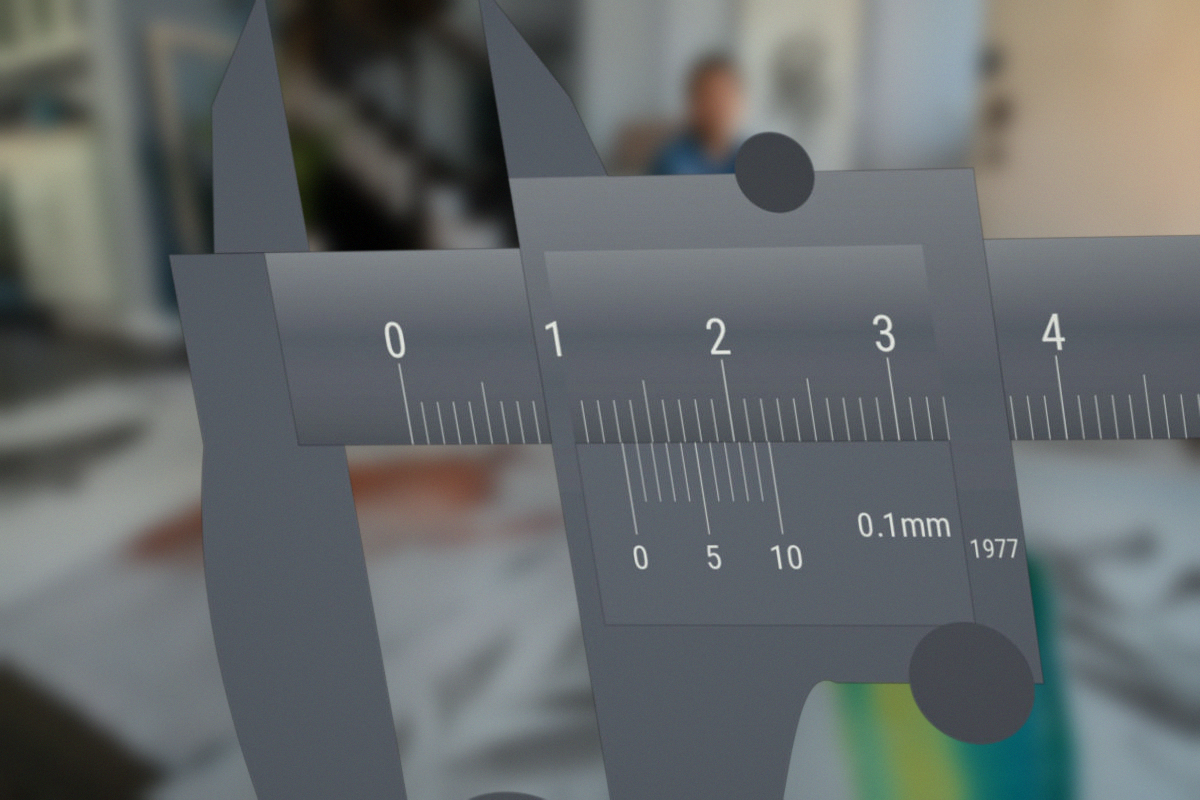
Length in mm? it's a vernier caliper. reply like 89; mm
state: 13.1; mm
